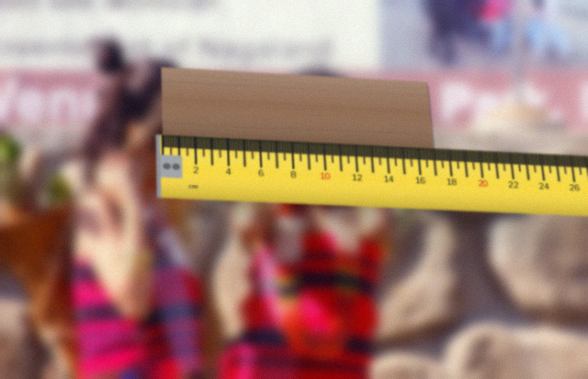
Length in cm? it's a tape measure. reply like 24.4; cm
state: 17; cm
